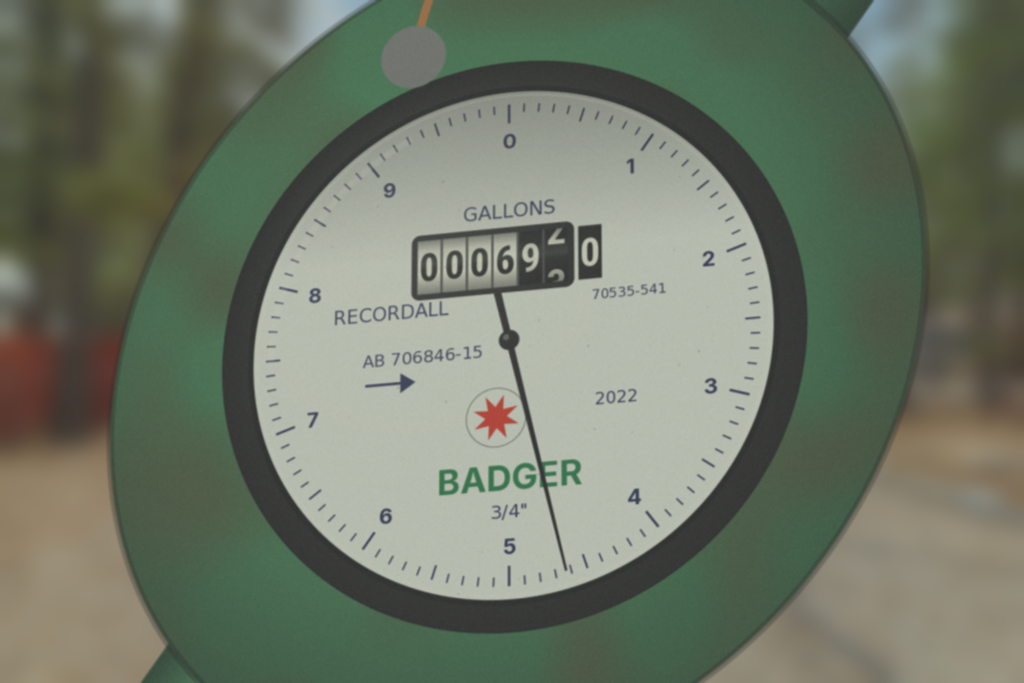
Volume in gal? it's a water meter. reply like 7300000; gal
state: 6924.6; gal
